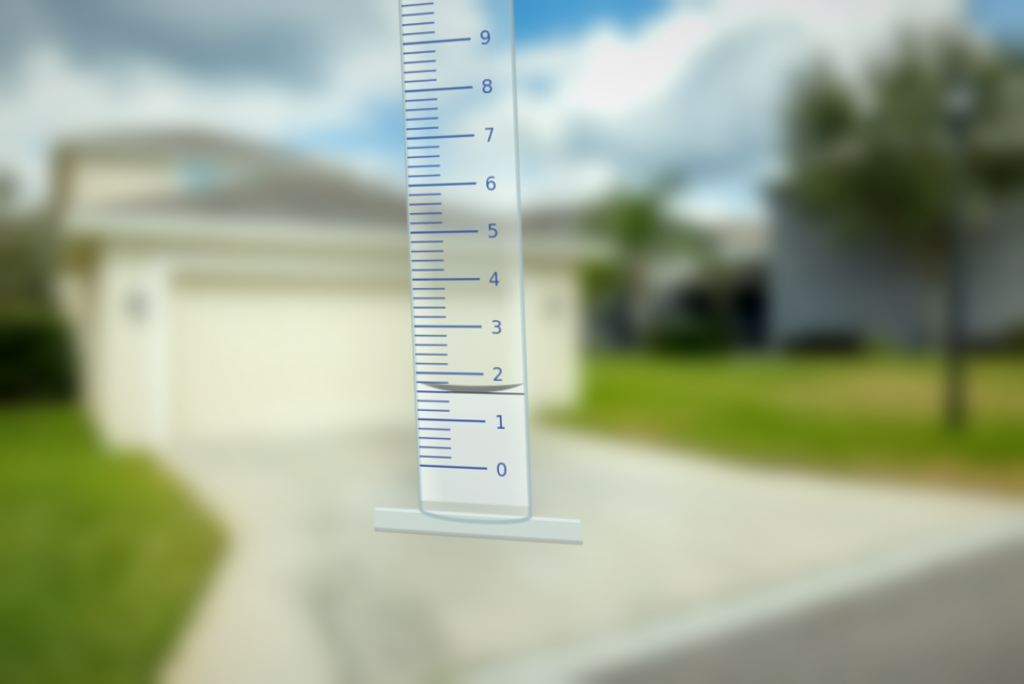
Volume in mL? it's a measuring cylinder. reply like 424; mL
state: 1.6; mL
